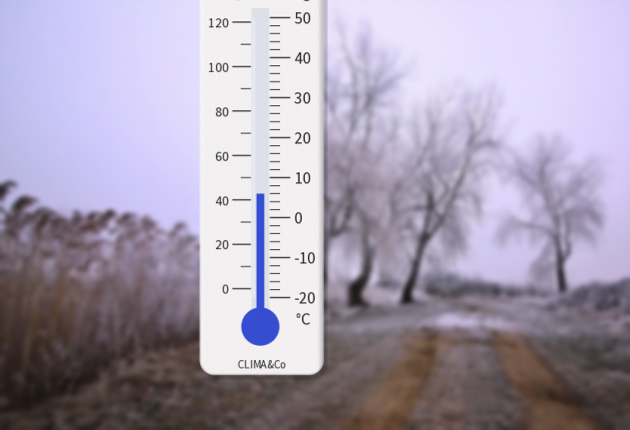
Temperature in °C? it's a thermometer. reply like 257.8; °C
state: 6; °C
